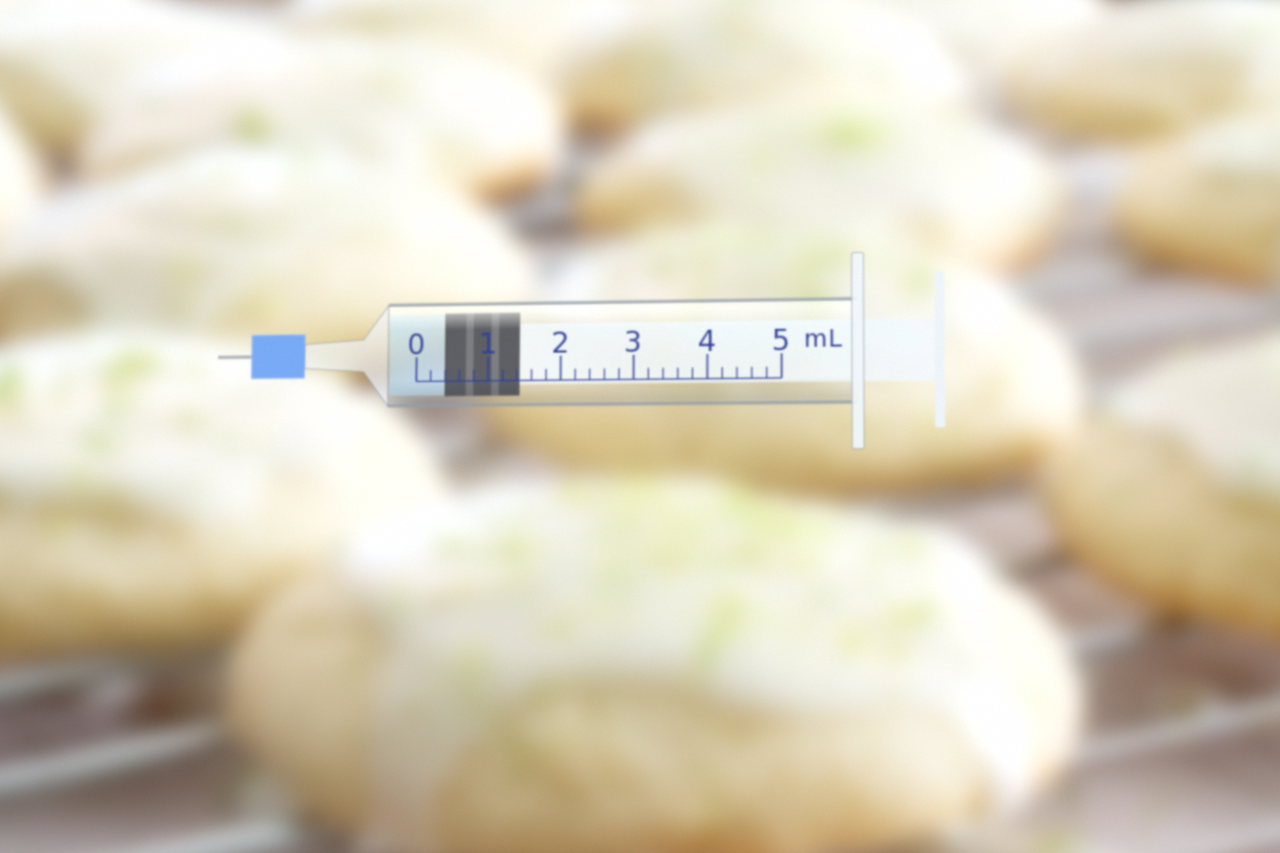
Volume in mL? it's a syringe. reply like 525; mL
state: 0.4; mL
